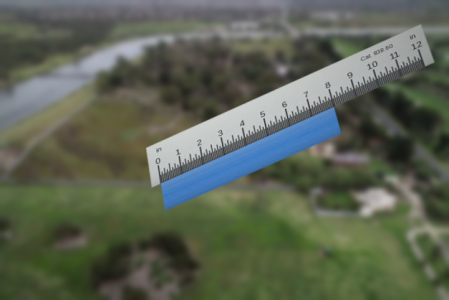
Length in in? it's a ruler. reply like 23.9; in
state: 8; in
